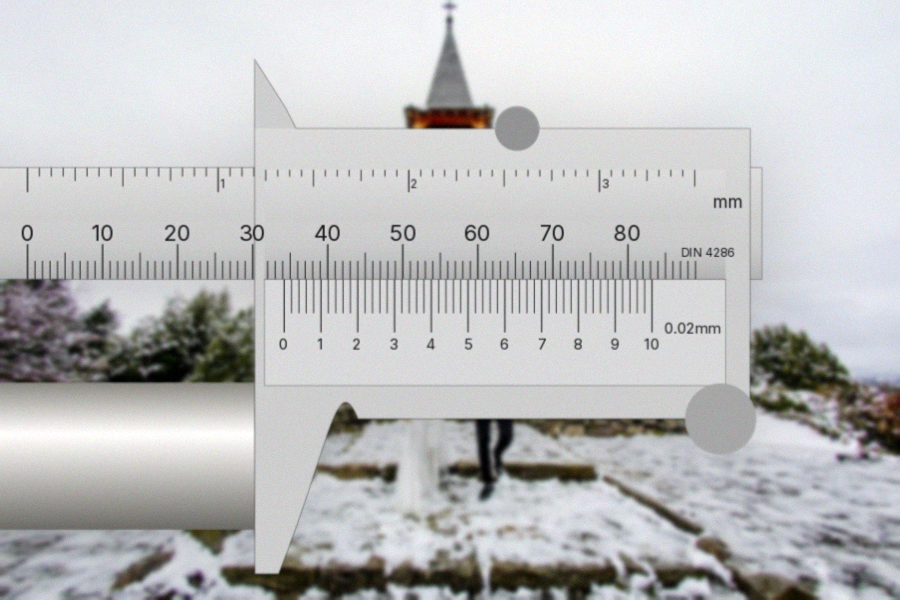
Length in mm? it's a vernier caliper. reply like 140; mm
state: 34.2; mm
